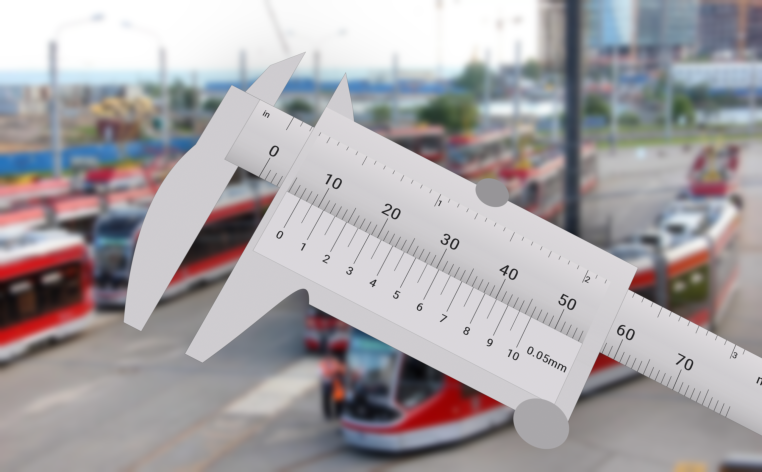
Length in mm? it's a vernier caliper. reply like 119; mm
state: 7.0; mm
